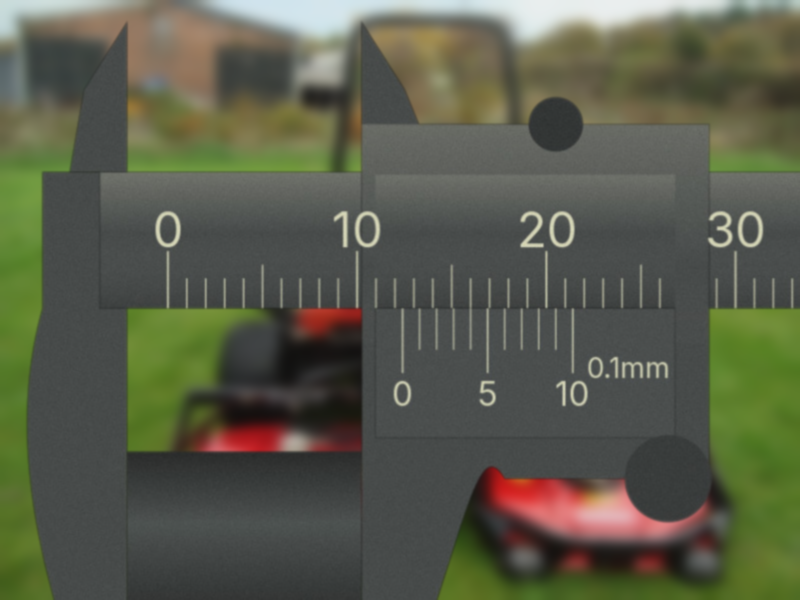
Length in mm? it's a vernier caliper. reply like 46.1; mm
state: 12.4; mm
